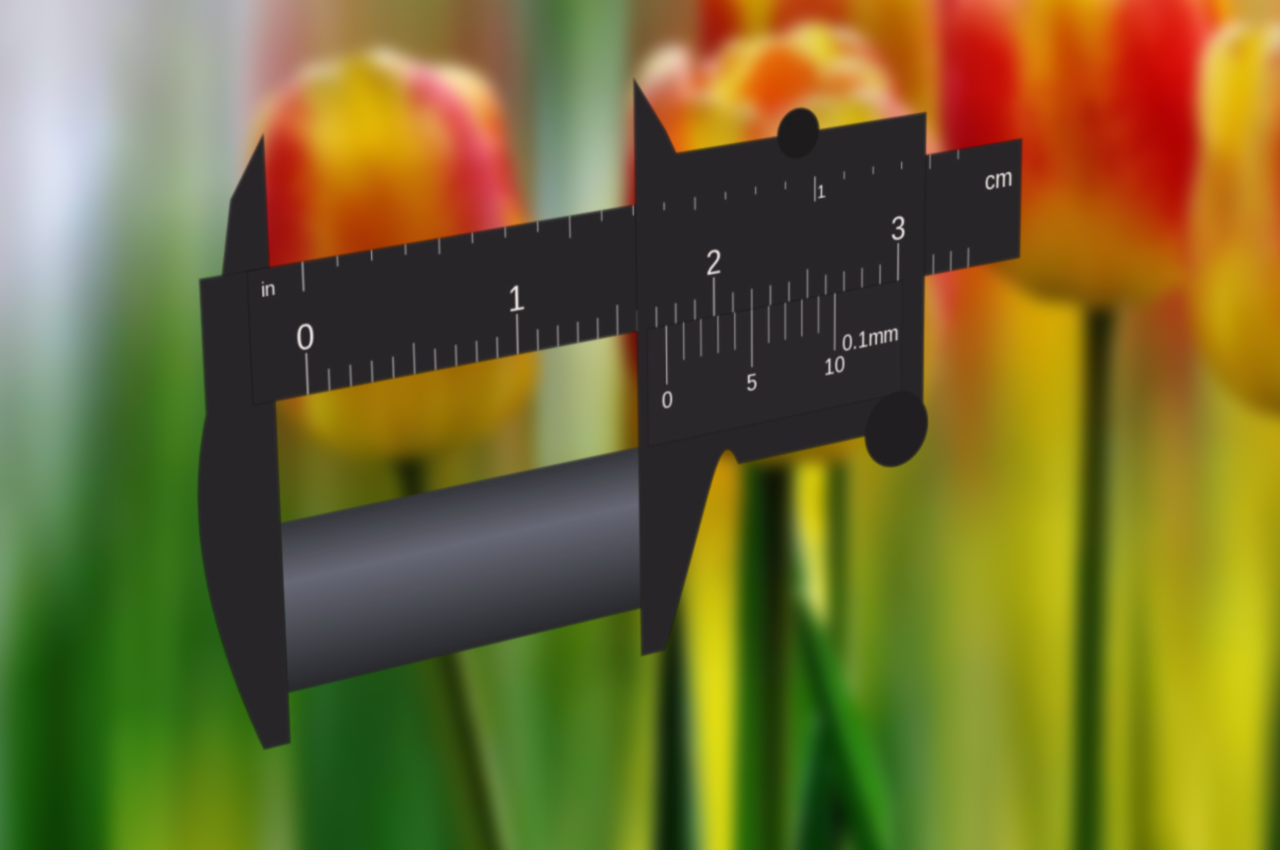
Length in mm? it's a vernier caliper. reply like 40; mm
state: 17.5; mm
